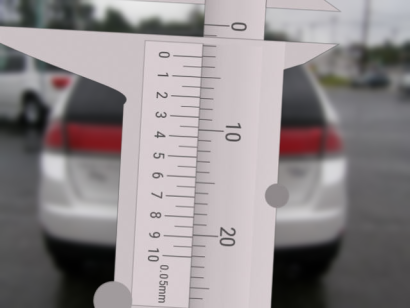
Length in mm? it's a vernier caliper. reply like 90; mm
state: 3.1; mm
